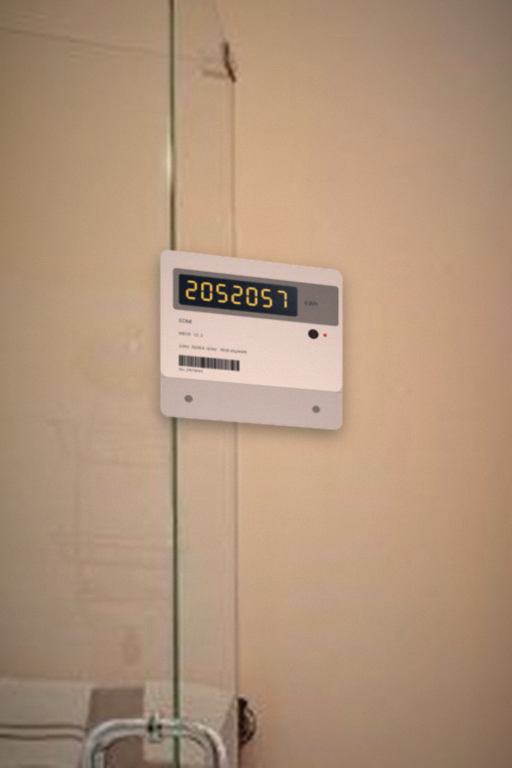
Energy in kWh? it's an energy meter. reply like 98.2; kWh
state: 2052057; kWh
